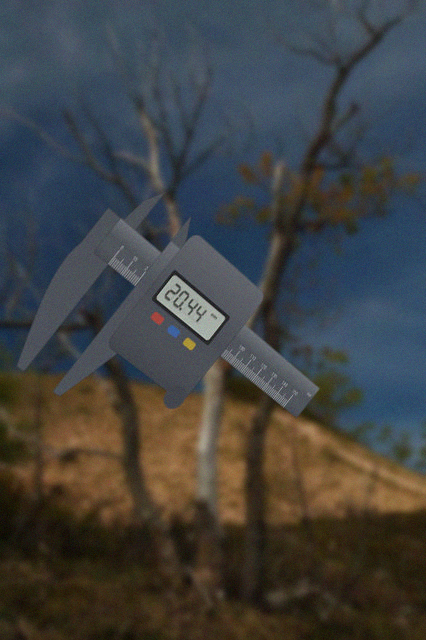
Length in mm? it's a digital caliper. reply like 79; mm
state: 20.44; mm
